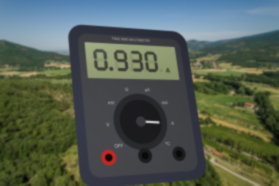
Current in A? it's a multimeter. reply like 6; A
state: 0.930; A
